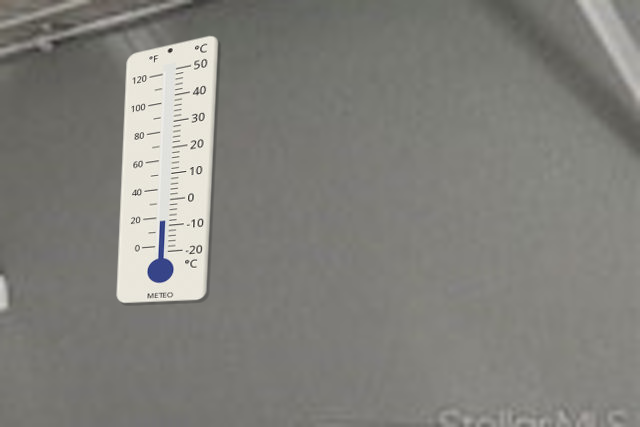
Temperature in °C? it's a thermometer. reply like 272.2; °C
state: -8; °C
